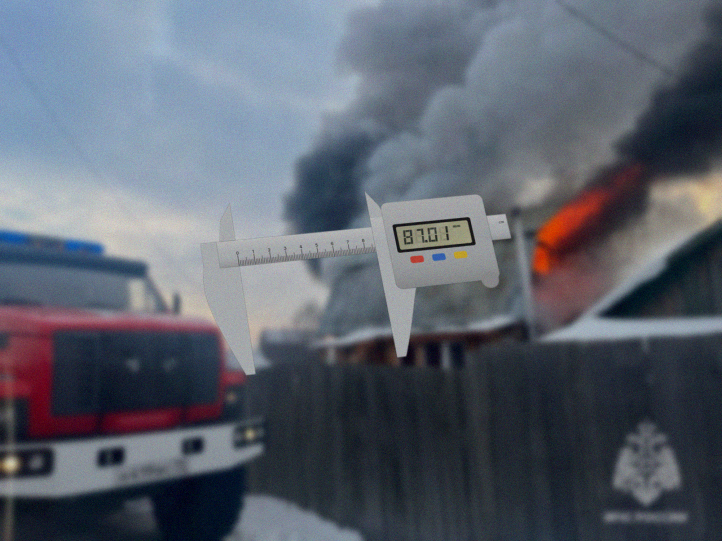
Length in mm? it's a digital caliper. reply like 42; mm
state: 87.01; mm
